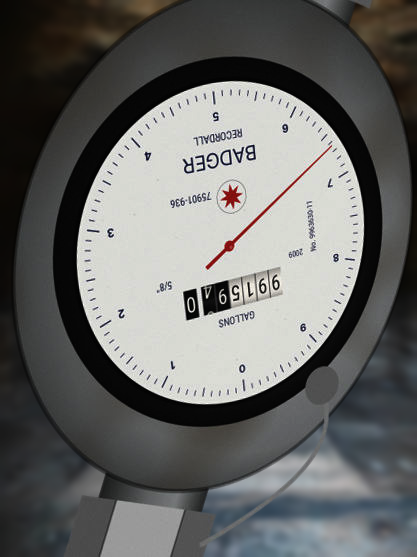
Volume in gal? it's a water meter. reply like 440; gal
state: 9915936.6; gal
